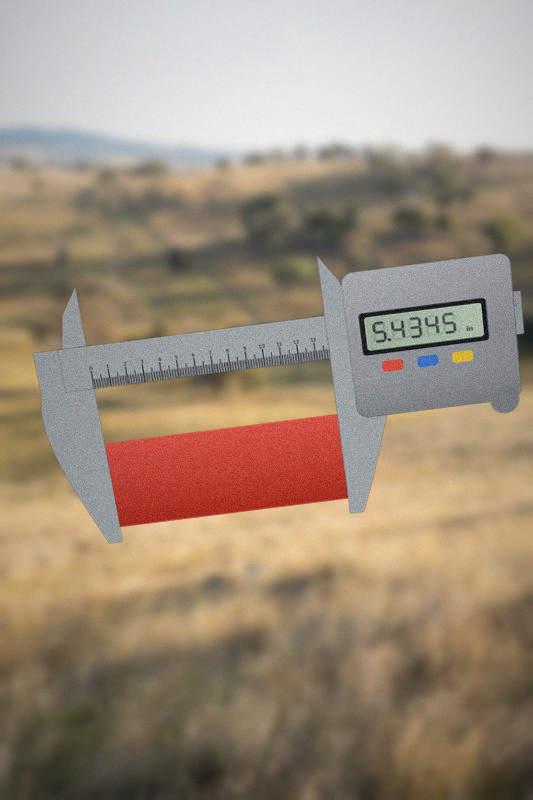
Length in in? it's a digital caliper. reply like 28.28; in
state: 5.4345; in
